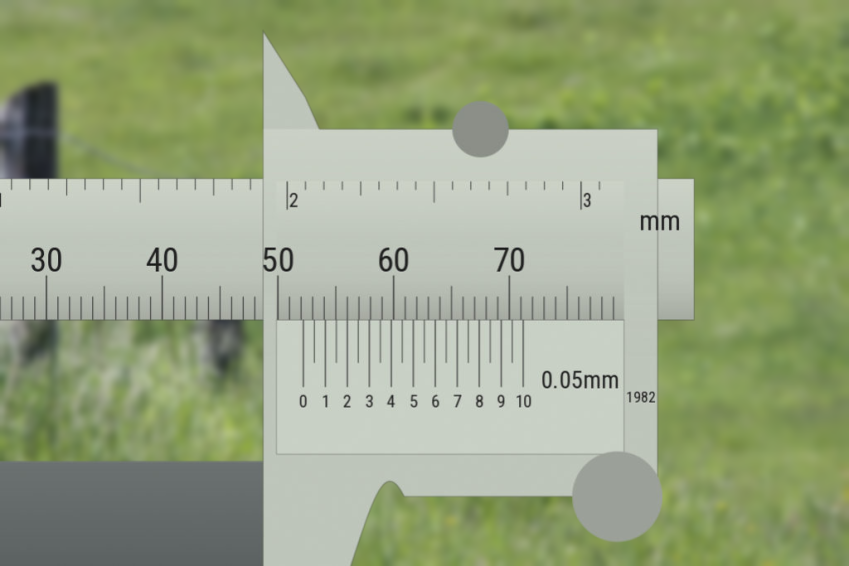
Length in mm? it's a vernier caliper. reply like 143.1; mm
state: 52.2; mm
